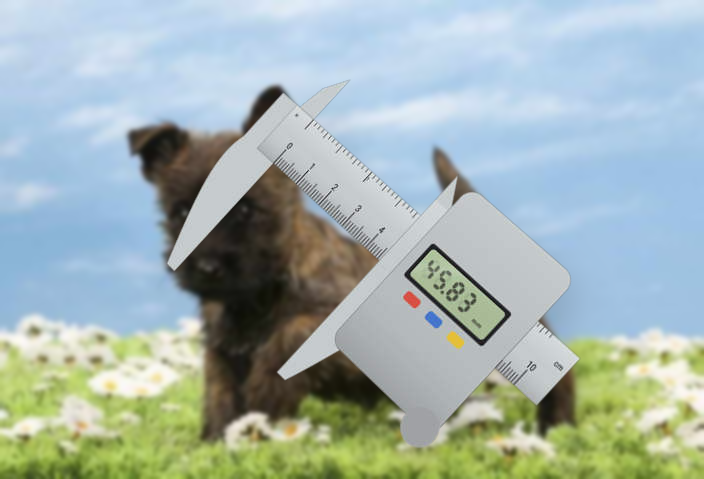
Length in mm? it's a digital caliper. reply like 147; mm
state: 45.83; mm
